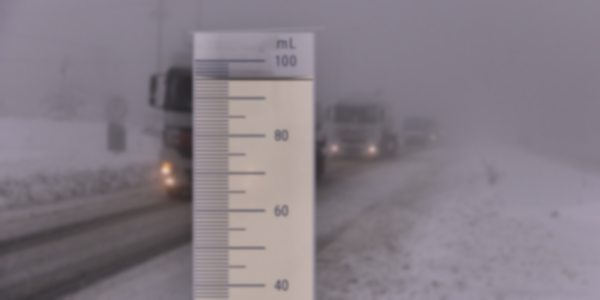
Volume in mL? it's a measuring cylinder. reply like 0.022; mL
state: 95; mL
